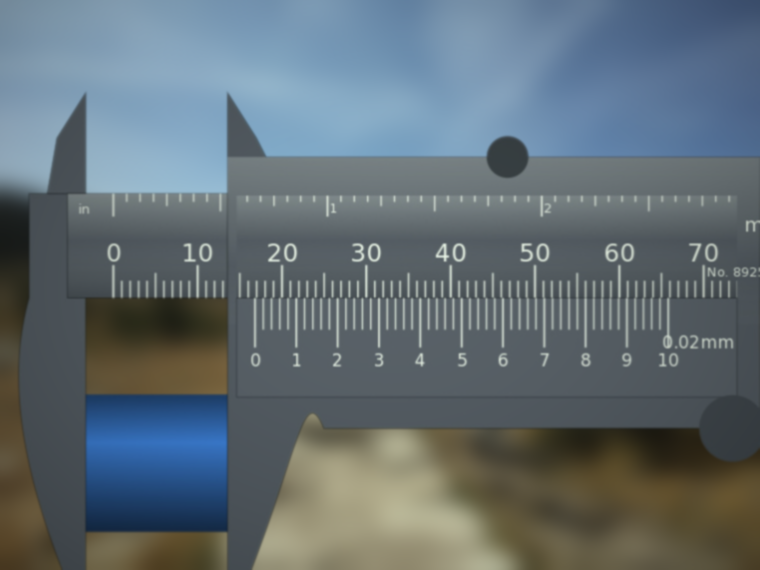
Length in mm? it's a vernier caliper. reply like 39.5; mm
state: 16.8; mm
